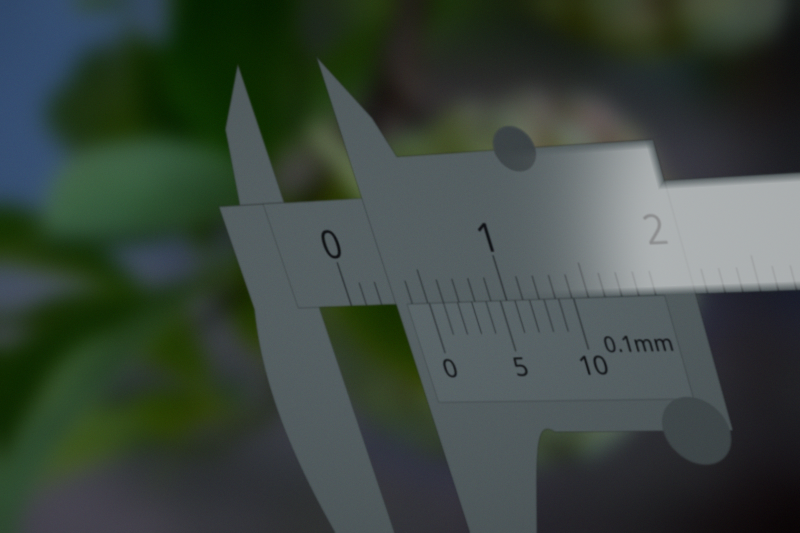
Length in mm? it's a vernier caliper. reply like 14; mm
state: 5.1; mm
